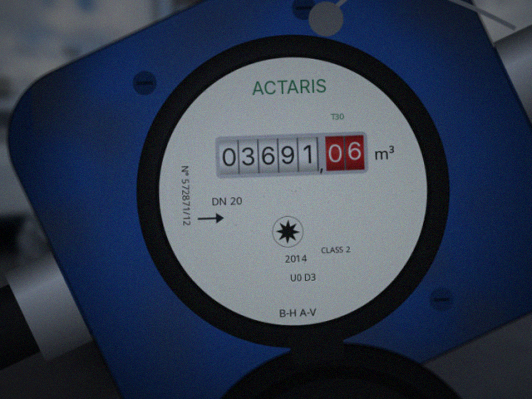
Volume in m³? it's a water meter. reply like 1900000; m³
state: 3691.06; m³
